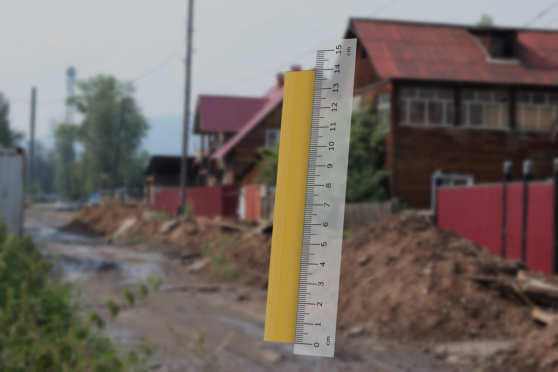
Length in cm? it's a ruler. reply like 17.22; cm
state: 14; cm
